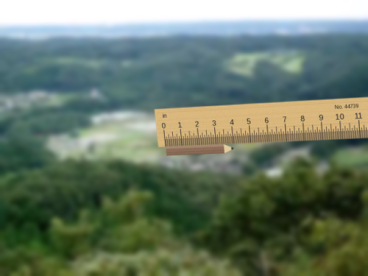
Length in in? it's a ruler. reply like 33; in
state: 4; in
